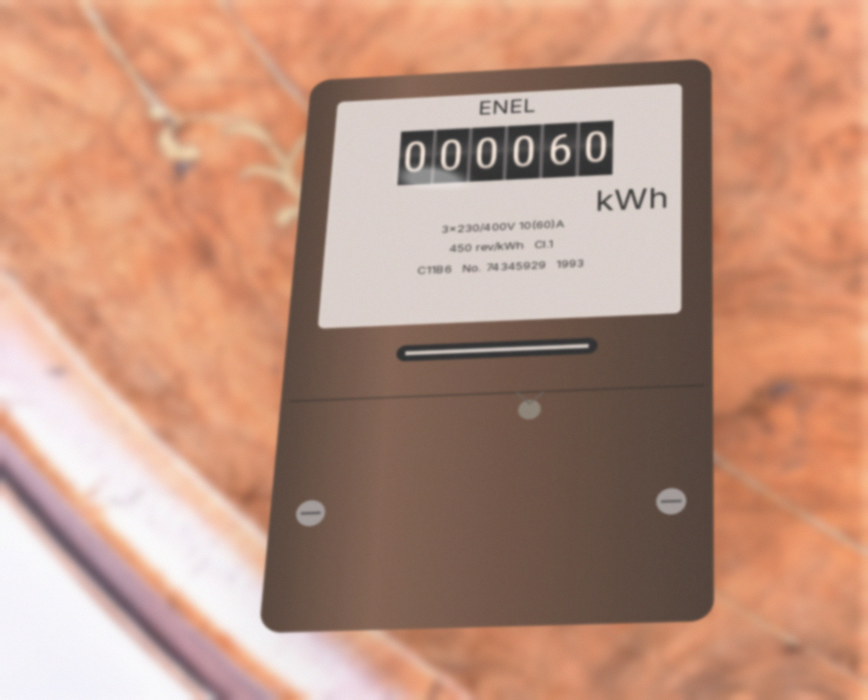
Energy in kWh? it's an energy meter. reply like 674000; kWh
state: 60; kWh
